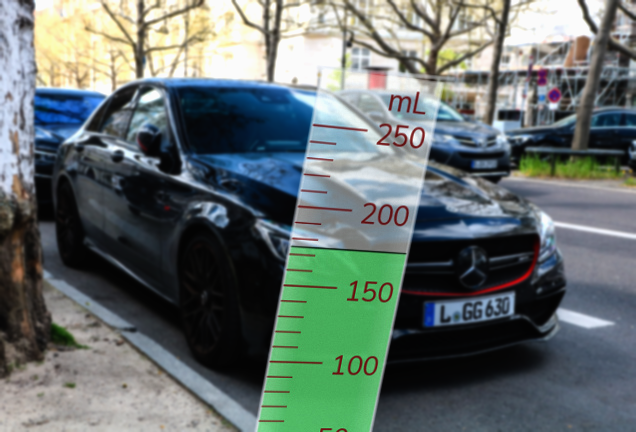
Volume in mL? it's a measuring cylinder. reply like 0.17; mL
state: 175; mL
